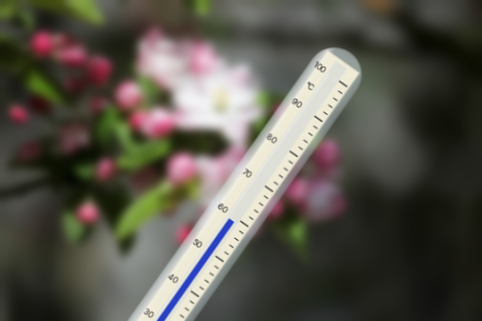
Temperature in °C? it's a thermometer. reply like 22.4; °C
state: 59; °C
